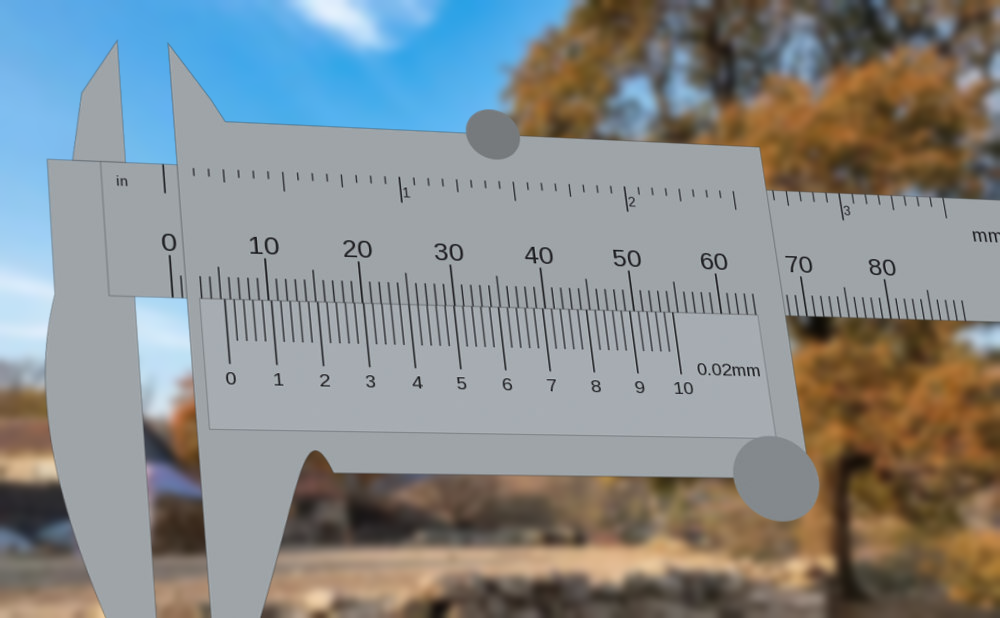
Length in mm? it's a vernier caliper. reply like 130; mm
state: 5.4; mm
